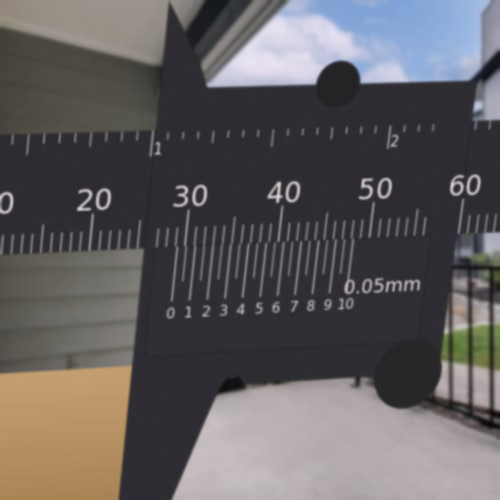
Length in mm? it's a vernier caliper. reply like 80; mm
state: 29.2; mm
